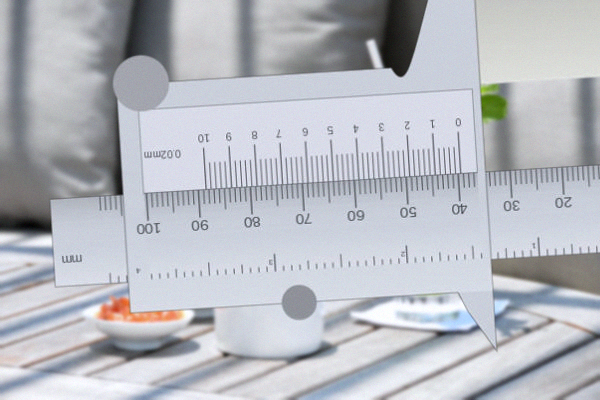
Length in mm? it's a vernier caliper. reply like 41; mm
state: 39.5; mm
